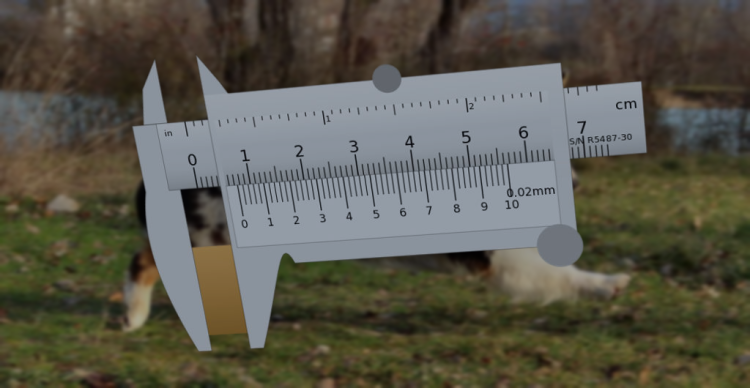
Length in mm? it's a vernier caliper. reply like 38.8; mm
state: 7.6; mm
